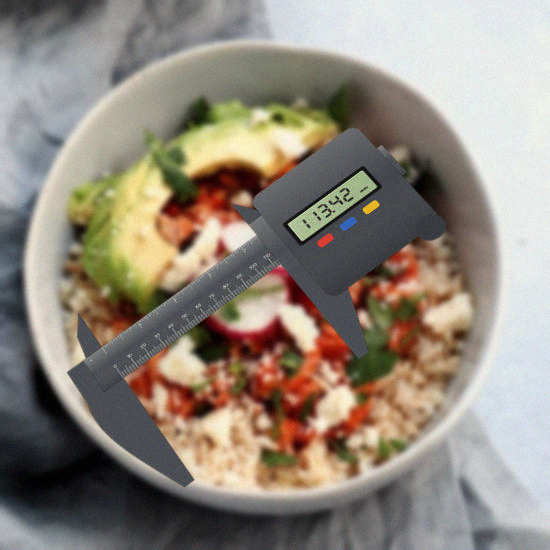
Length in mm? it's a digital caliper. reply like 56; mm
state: 113.42; mm
